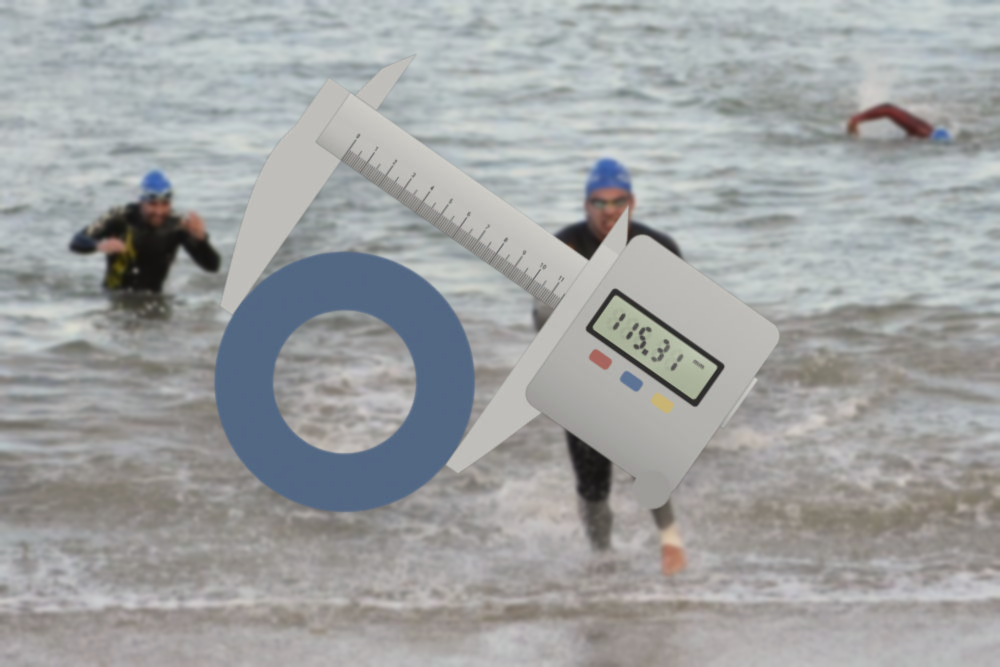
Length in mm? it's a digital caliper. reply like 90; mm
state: 115.31; mm
